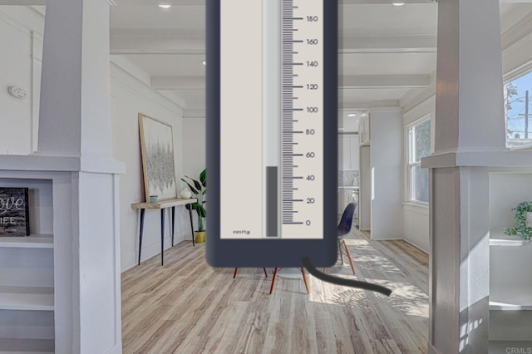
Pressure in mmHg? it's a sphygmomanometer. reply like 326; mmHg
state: 50; mmHg
